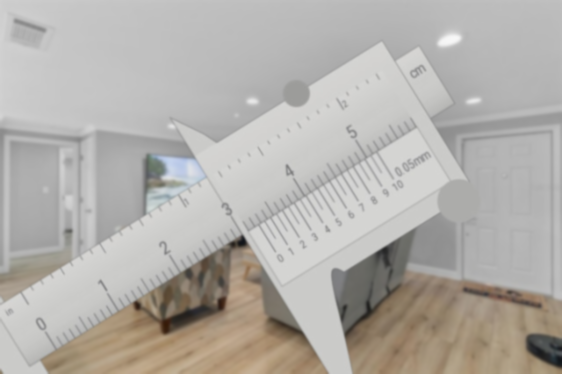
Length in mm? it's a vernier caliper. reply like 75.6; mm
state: 32.6; mm
